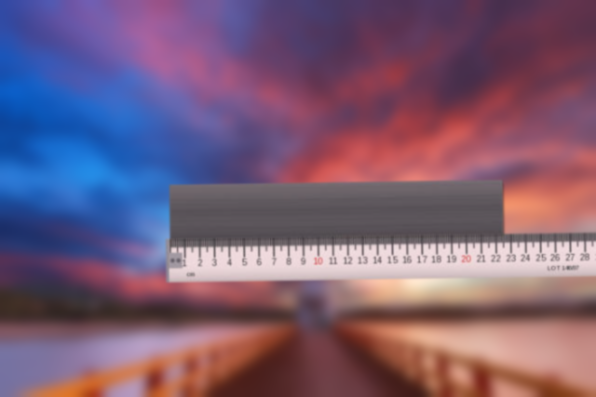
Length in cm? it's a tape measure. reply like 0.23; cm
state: 22.5; cm
